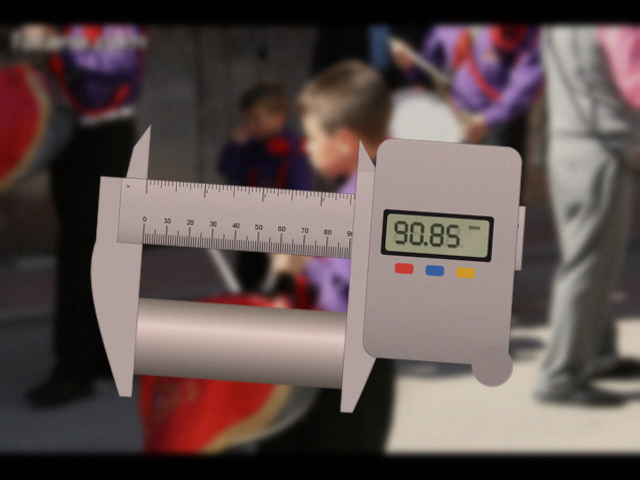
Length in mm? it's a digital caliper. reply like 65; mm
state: 90.85; mm
